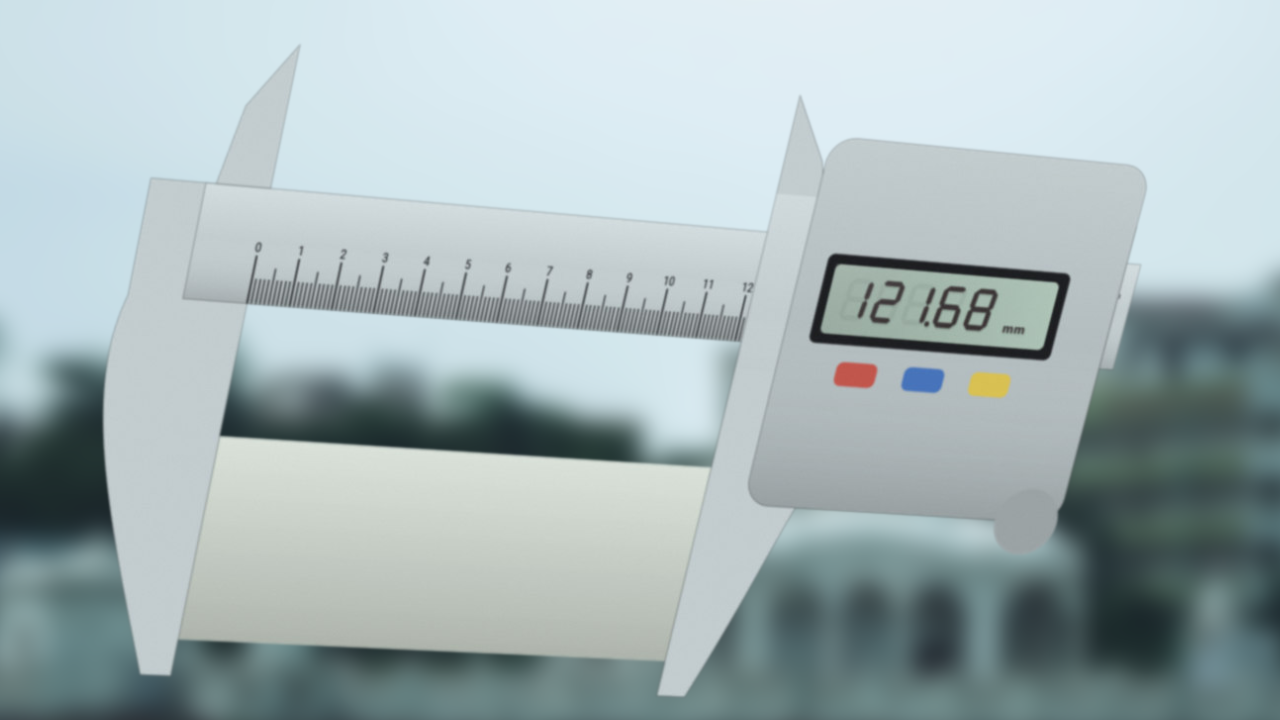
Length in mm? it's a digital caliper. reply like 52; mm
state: 121.68; mm
